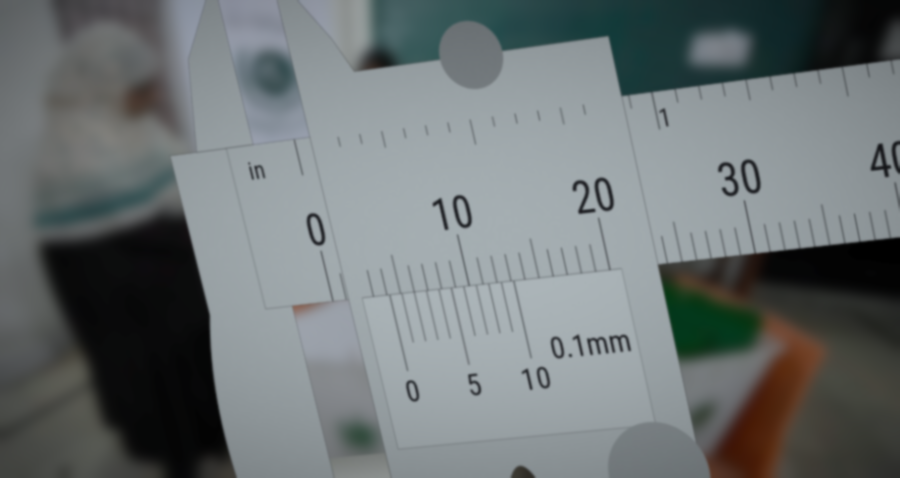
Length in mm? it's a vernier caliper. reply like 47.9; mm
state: 4.2; mm
